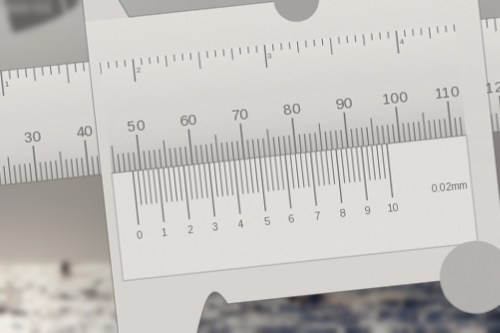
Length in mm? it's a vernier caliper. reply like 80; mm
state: 48.5; mm
